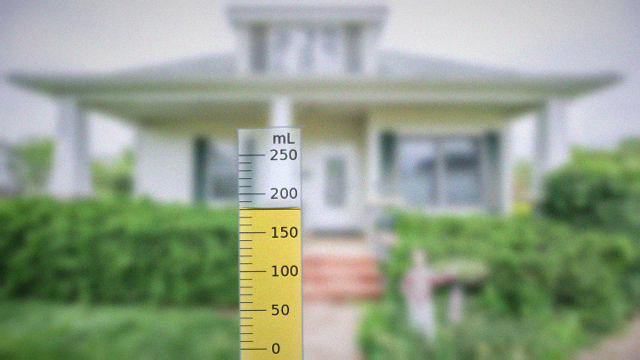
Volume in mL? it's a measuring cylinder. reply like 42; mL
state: 180; mL
